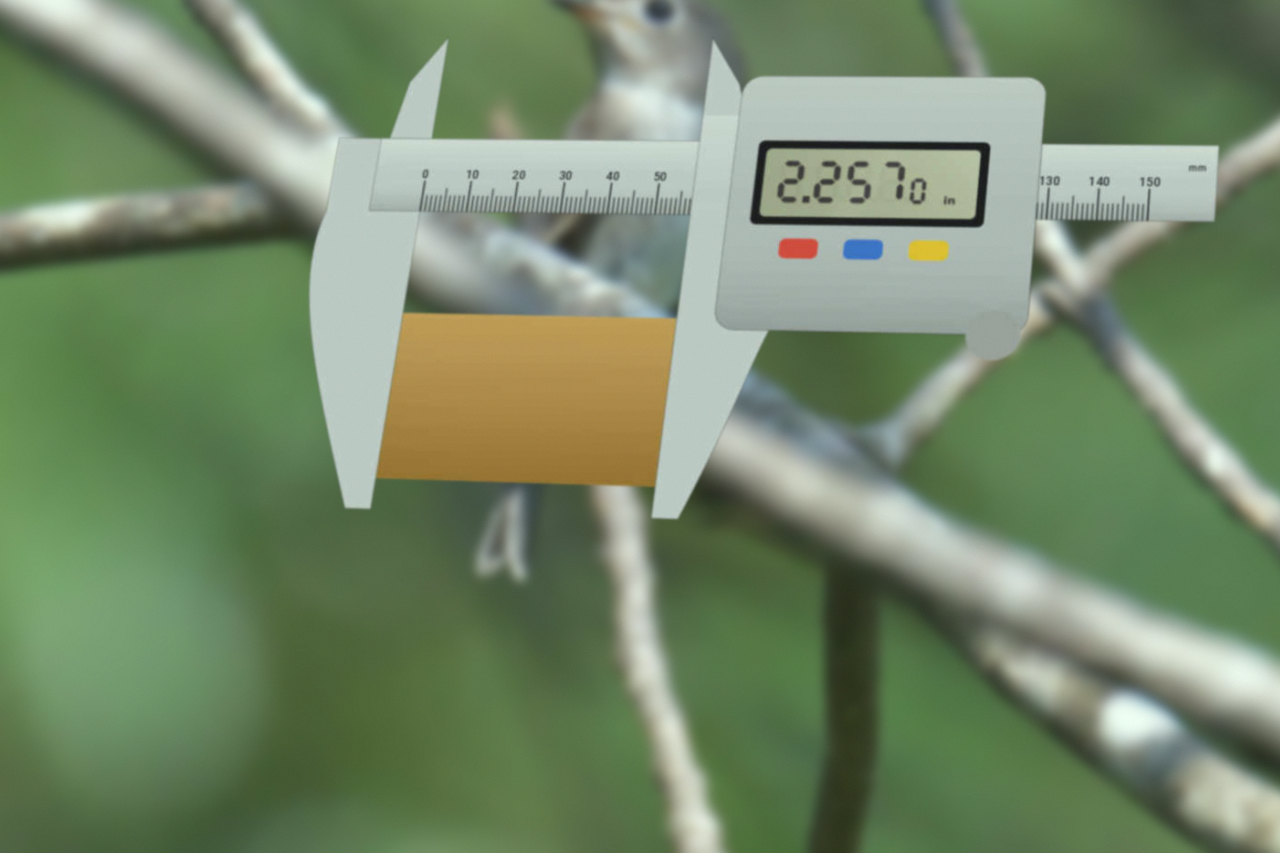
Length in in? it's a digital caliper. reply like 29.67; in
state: 2.2570; in
